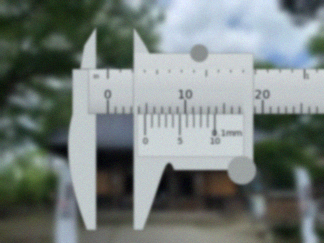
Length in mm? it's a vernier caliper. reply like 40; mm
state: 4.8; mm
